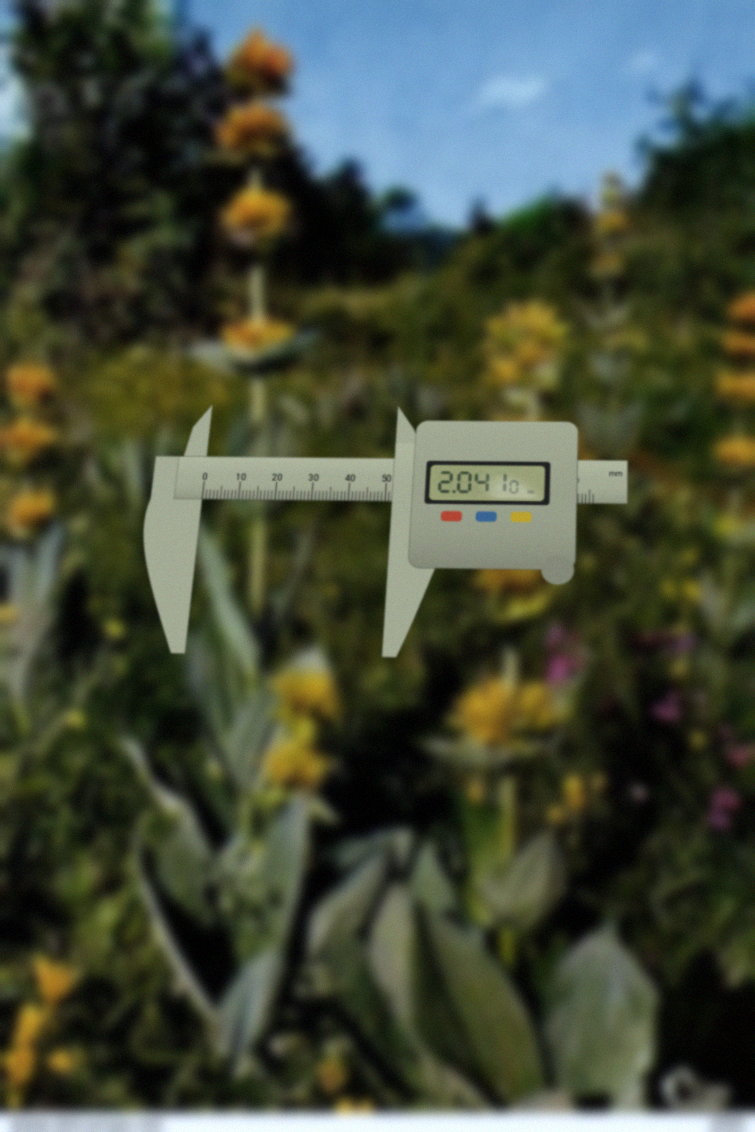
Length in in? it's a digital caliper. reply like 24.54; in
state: 2.0410; in
